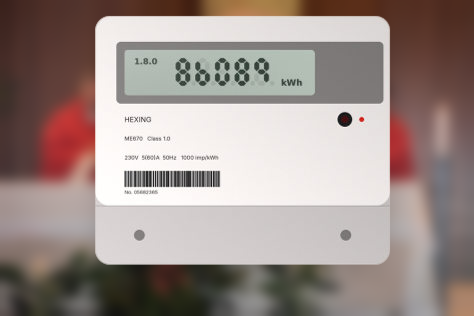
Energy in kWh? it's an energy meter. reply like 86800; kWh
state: 86089; kWh
